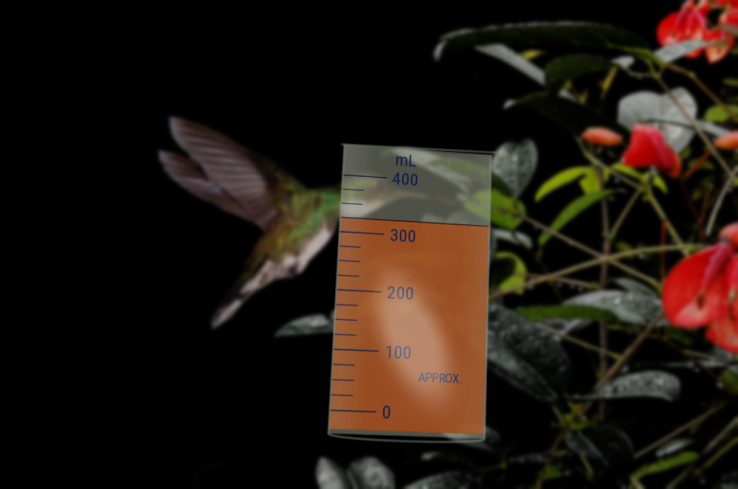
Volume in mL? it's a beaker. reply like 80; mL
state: 325; mL
